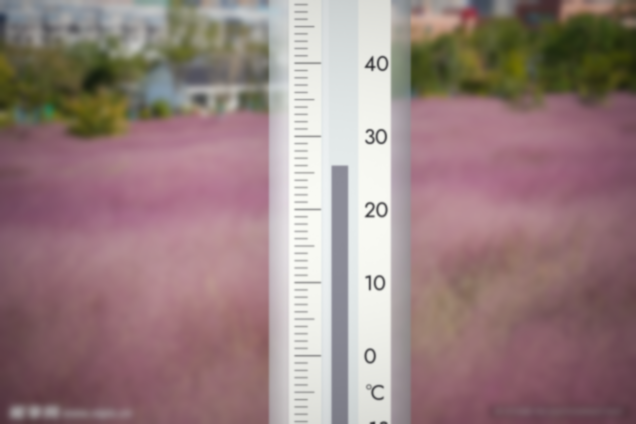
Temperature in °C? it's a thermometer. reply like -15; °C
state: 26; °C
